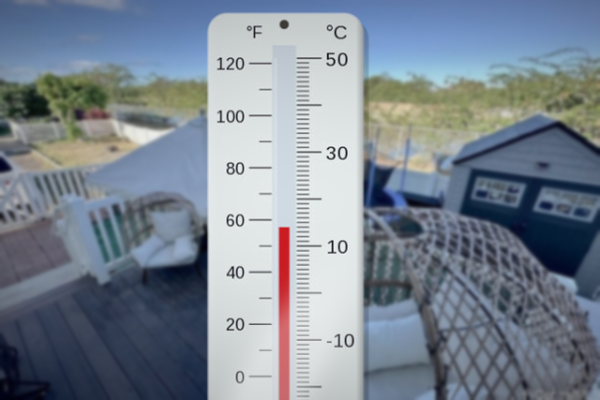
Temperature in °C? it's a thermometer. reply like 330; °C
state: 14; °C
